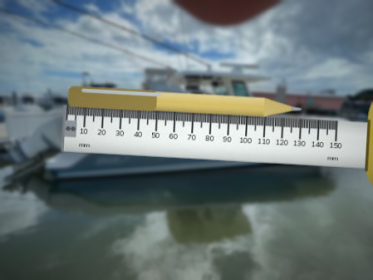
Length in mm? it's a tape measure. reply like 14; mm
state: 130; mm
